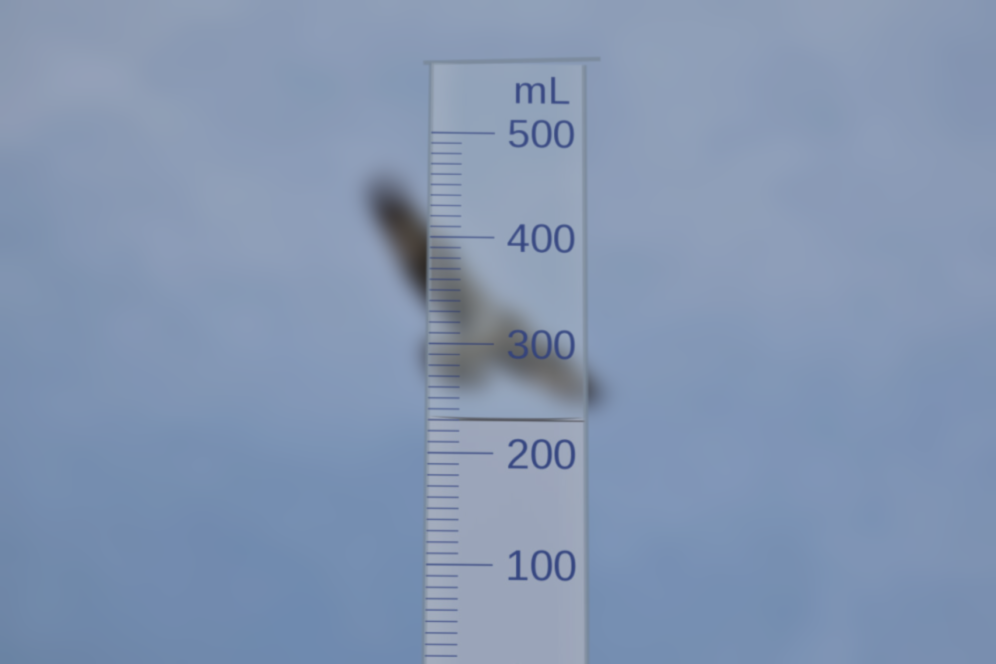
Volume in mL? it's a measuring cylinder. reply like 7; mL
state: 230; mL
